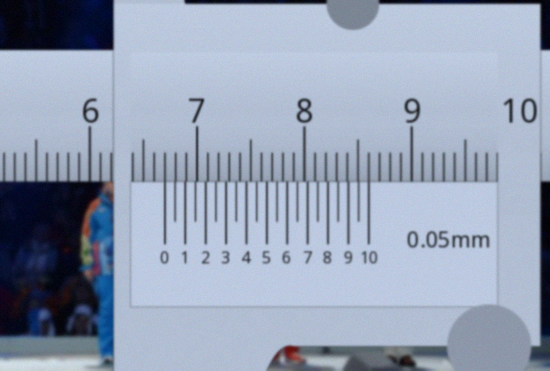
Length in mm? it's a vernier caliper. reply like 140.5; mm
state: 67.0; mm
